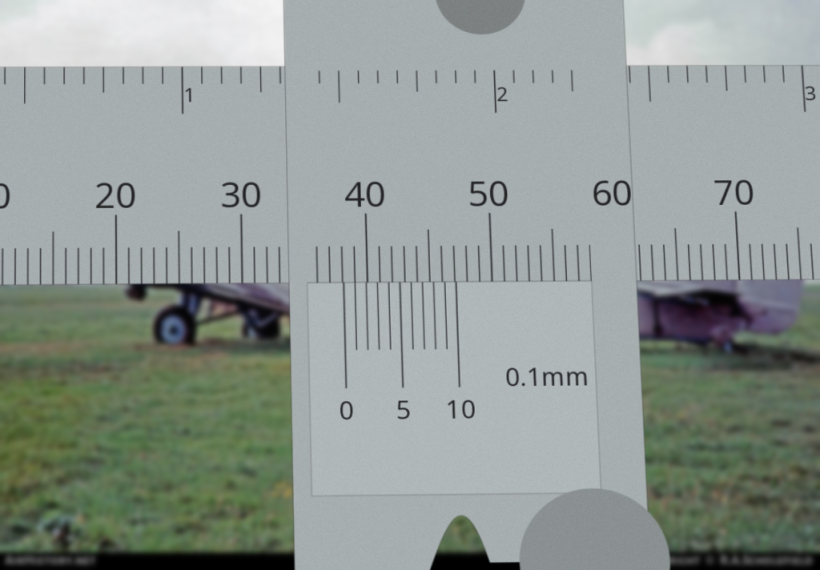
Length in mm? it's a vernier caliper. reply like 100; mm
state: 38.1; mm
